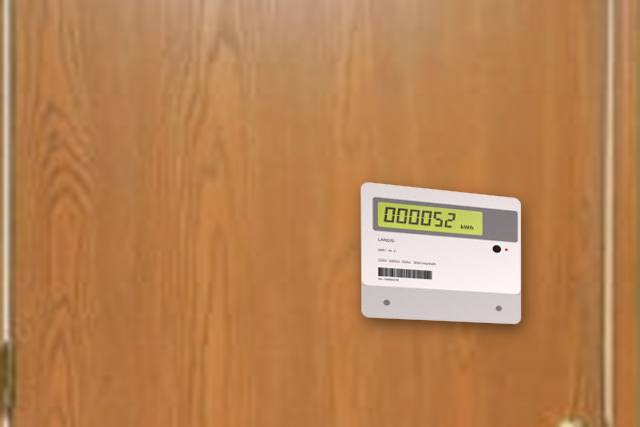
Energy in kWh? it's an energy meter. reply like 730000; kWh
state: 52; kWh
